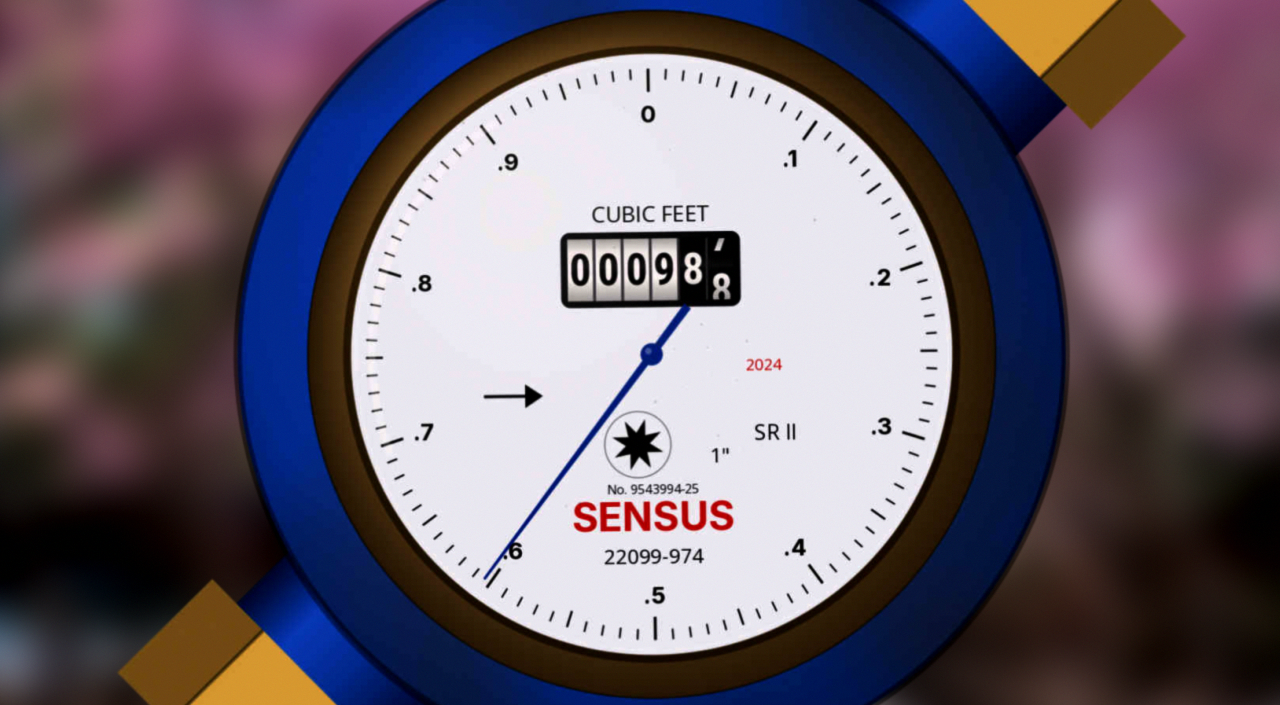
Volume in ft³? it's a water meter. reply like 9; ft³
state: 987.60; ft³
